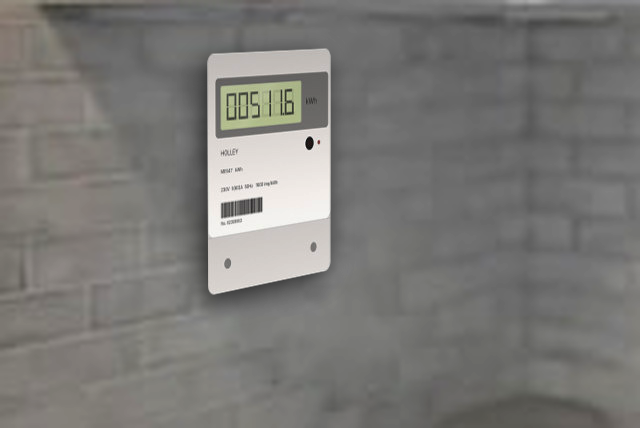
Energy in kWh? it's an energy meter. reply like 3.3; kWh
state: 511.6; kWh
